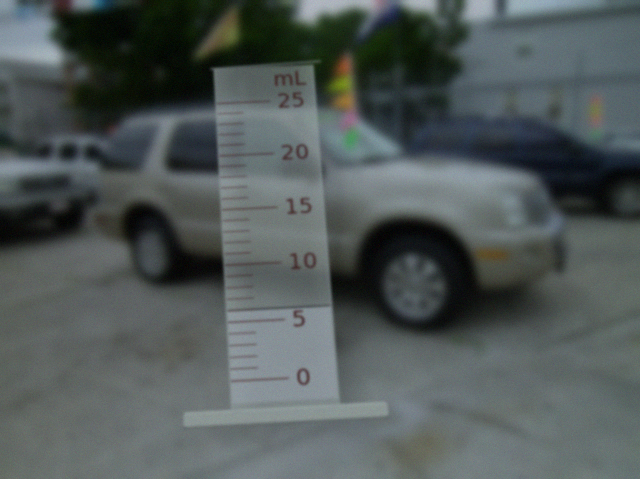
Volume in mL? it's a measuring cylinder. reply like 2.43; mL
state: 6; mL
